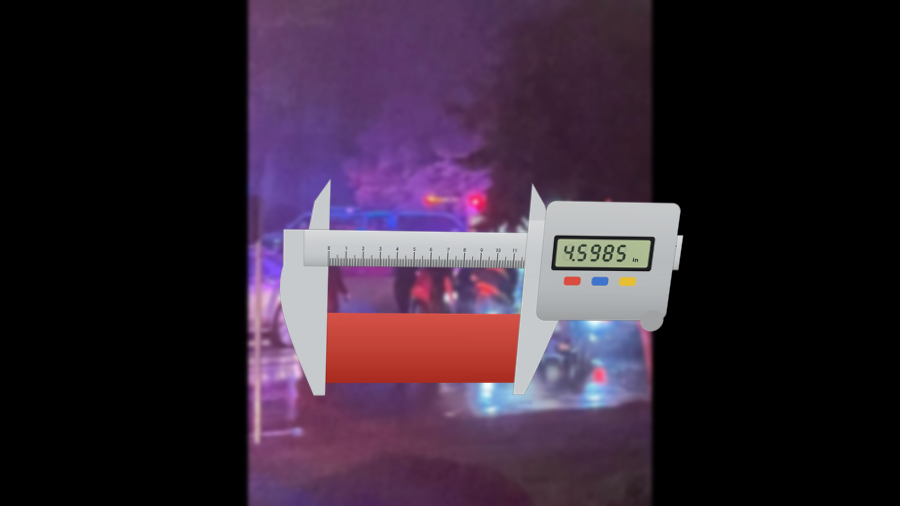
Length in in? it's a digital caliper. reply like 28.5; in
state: 4.5985; in
